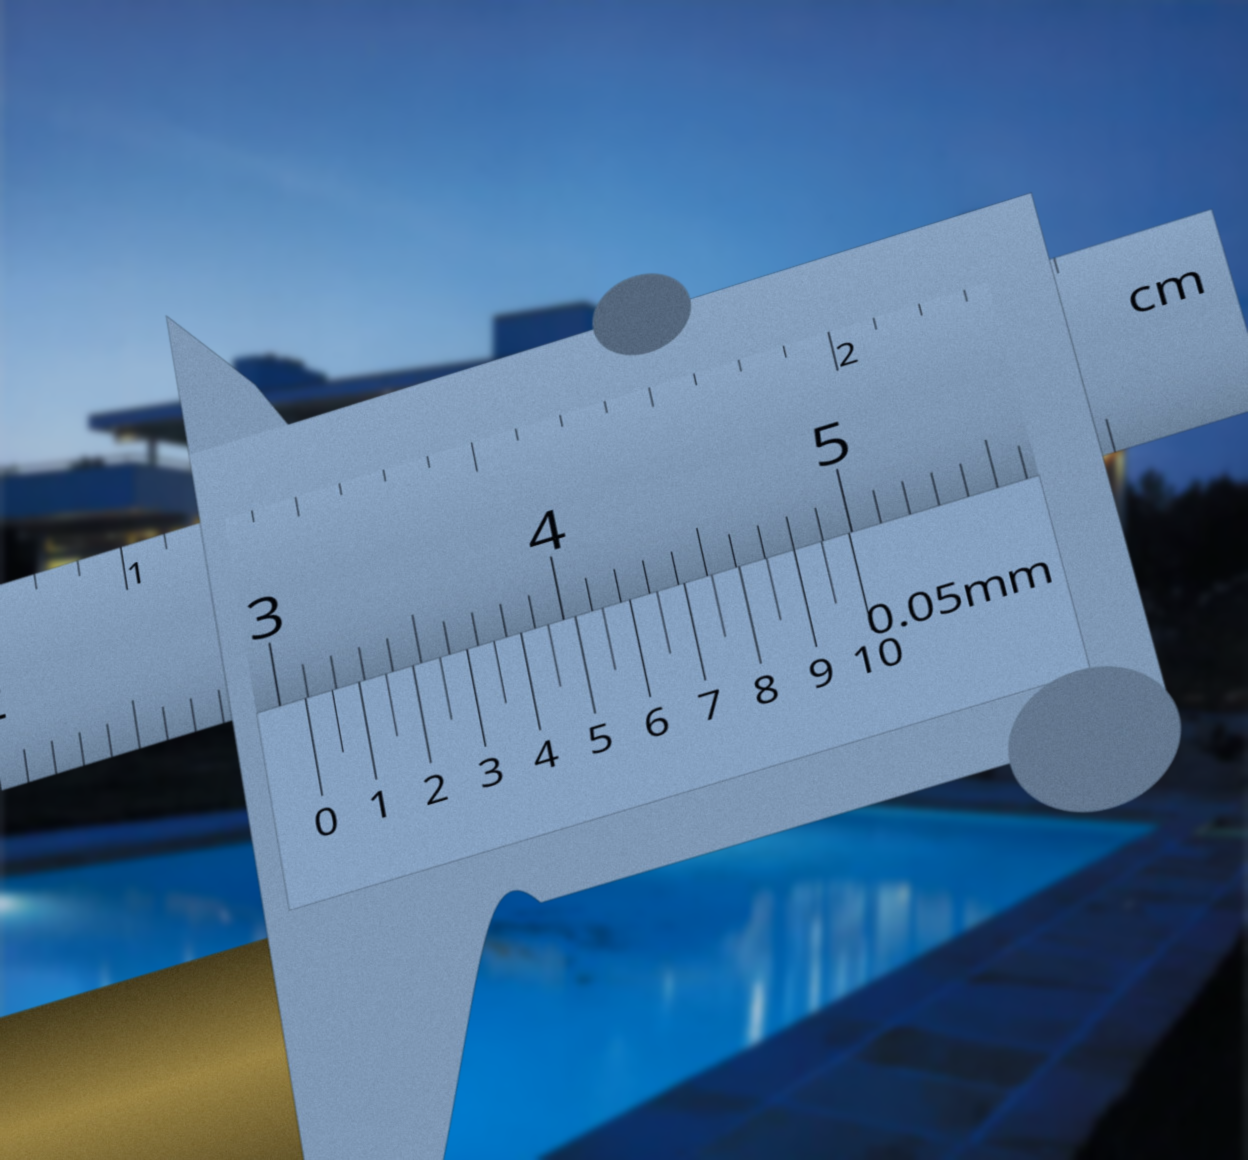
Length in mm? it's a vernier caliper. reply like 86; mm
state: 30.90; mm
